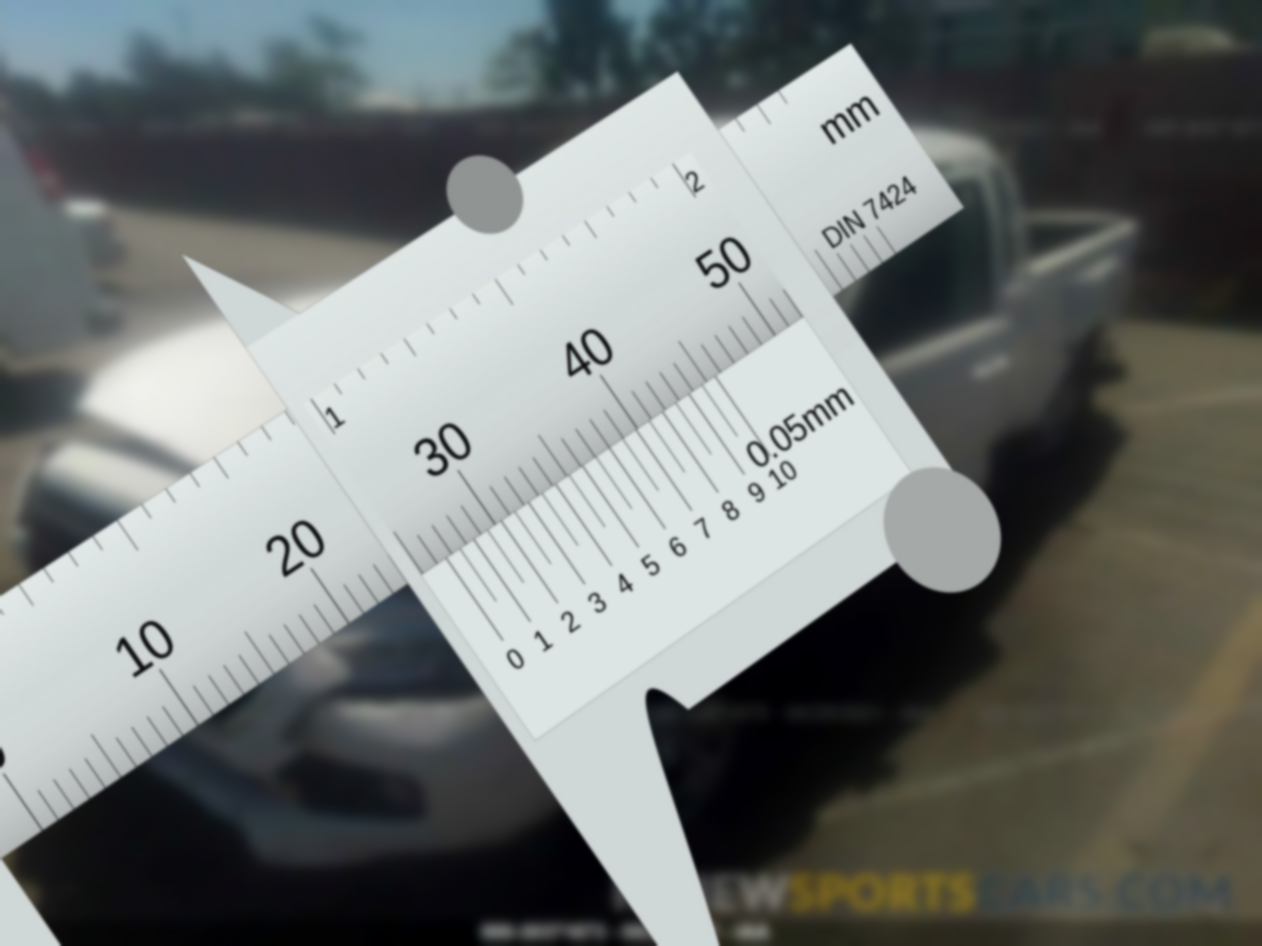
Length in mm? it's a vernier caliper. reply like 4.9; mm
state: 26.6; mm
